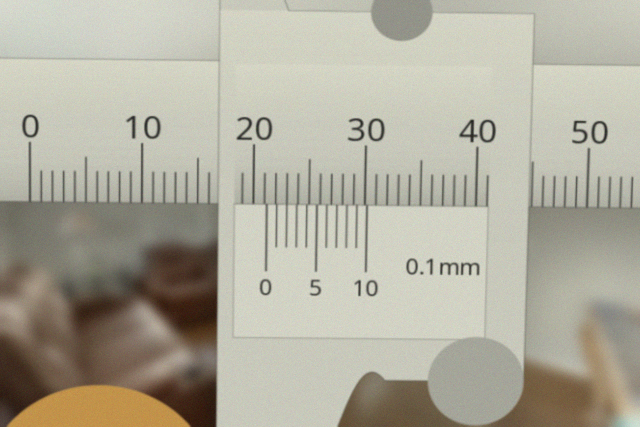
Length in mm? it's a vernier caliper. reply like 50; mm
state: 21.2; mm
